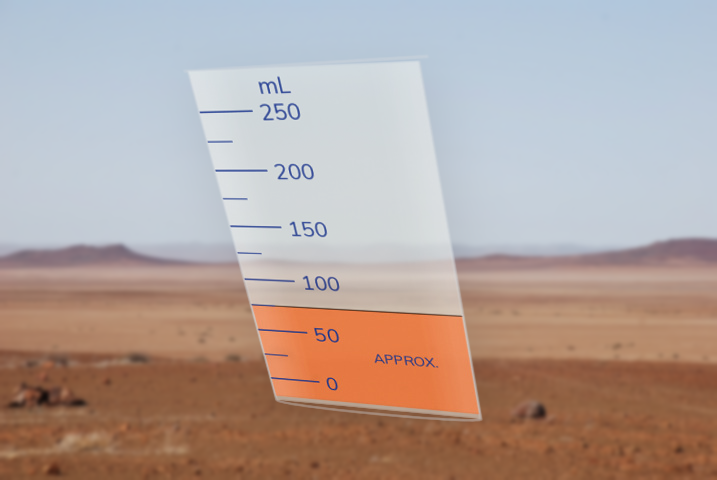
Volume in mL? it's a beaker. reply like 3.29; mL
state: 75; mL
